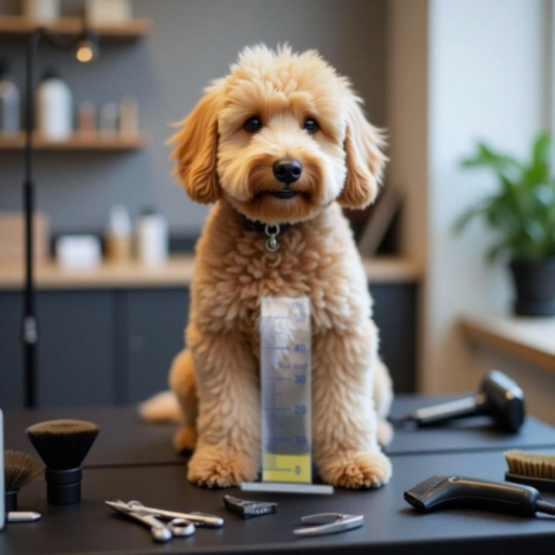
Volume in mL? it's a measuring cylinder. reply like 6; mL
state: 5; mL
